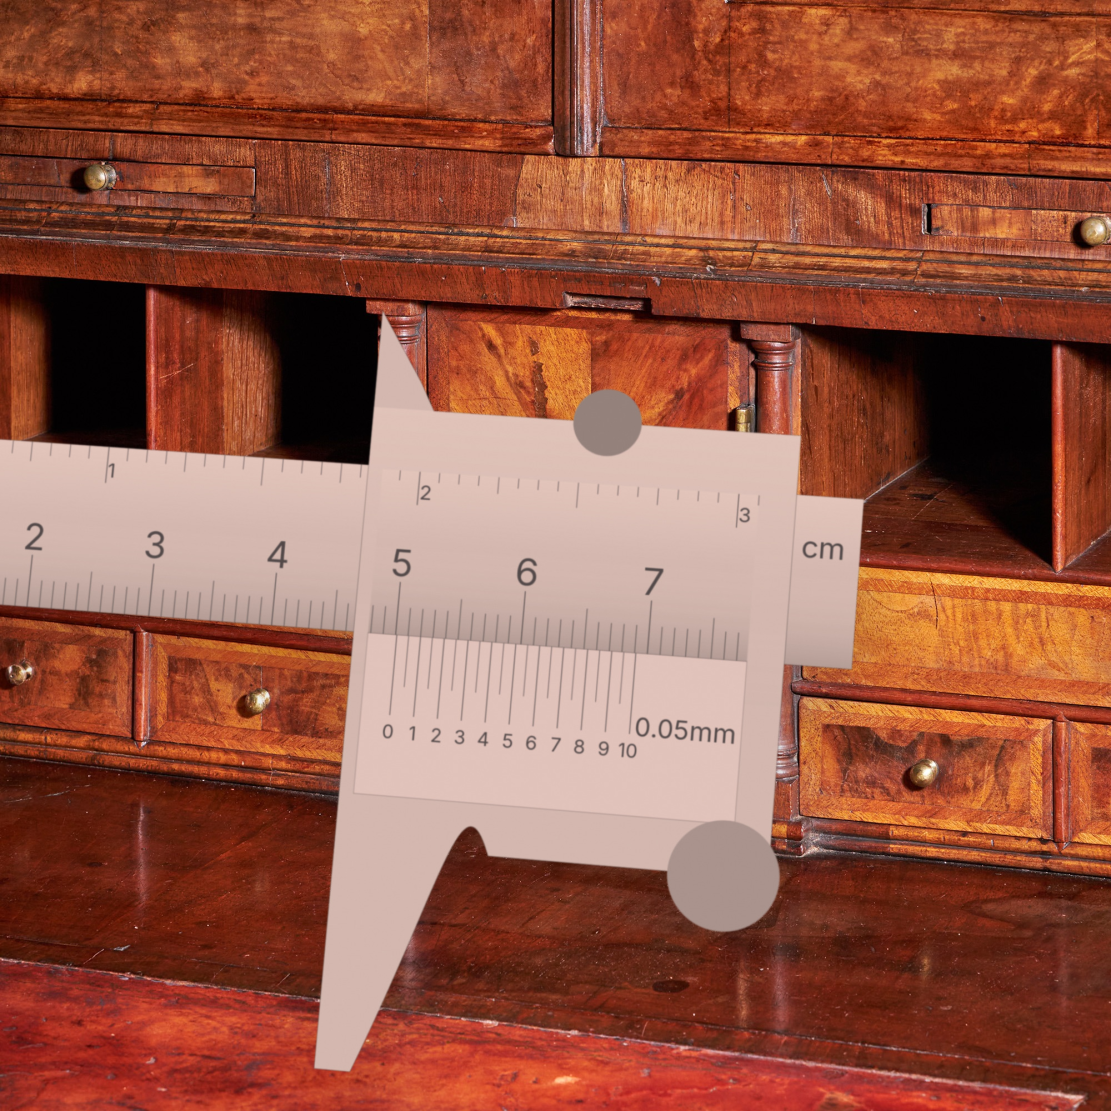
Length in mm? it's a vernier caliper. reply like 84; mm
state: 50.1; mm
